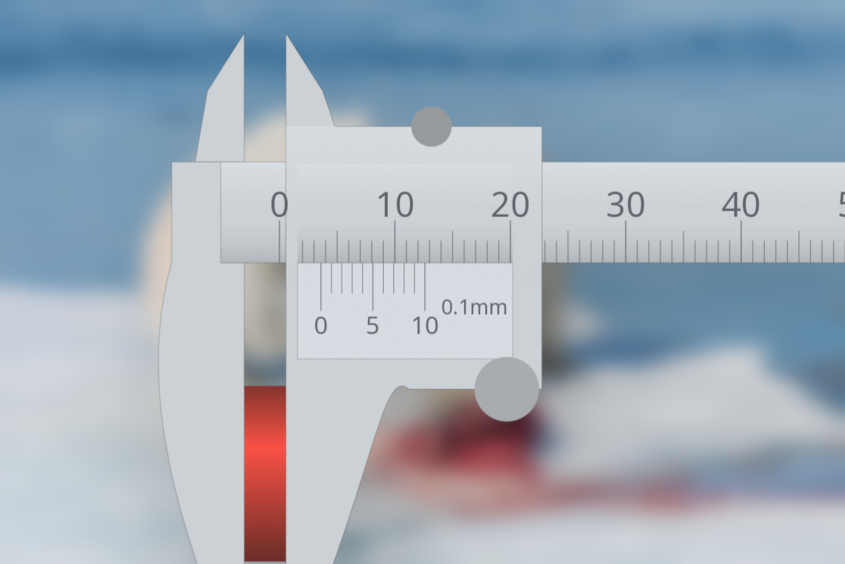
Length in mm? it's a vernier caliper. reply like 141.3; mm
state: 3.6; mm
